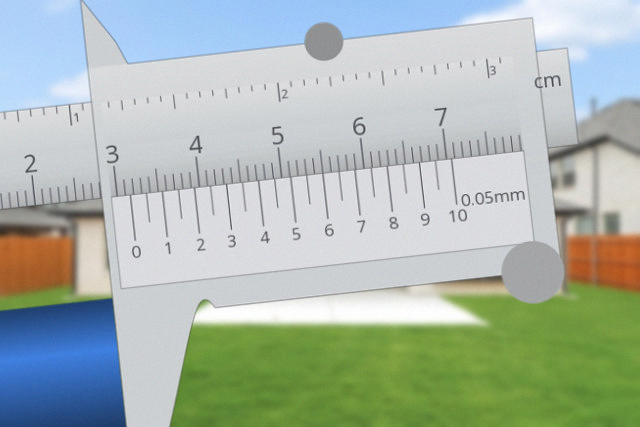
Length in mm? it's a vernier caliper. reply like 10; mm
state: 31.6; mm
